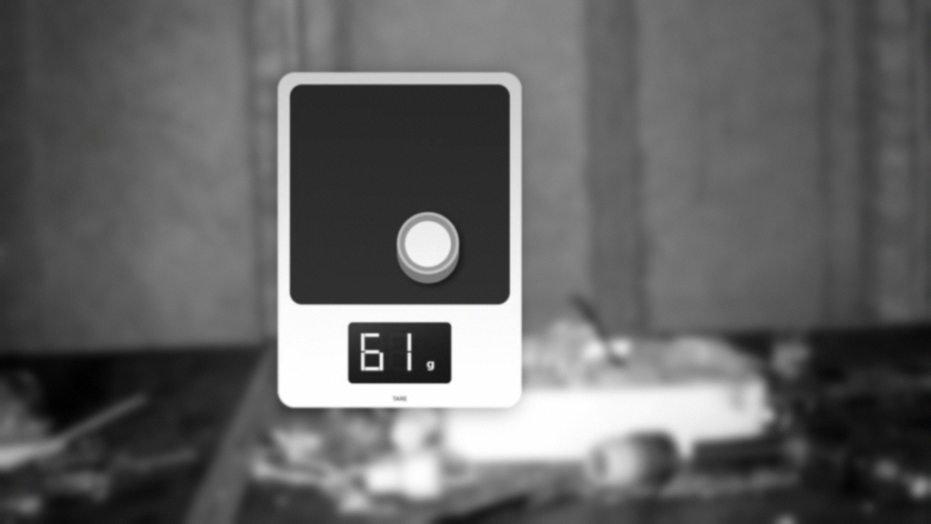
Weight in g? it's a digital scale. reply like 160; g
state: 61; g
